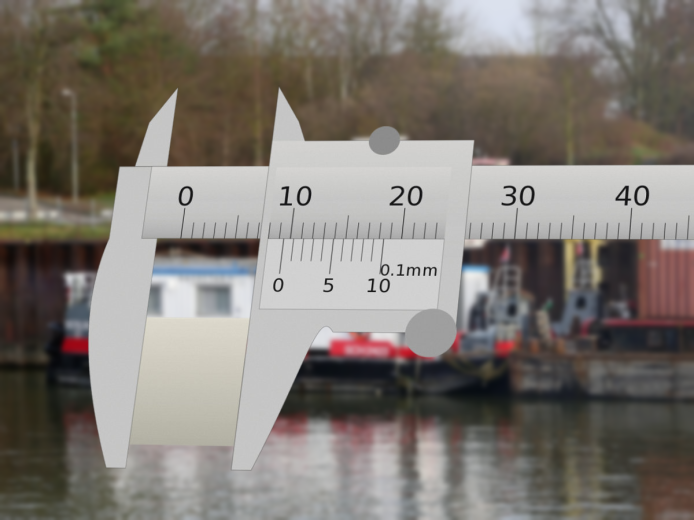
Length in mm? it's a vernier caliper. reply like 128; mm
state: 9.4; mm
